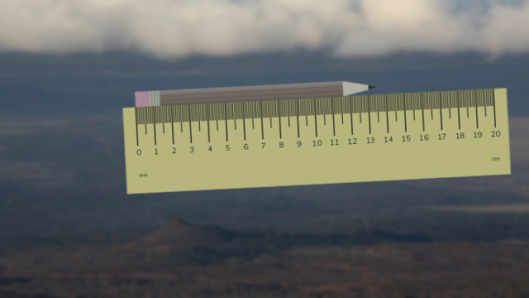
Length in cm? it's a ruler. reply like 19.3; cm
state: 13.5; cm
